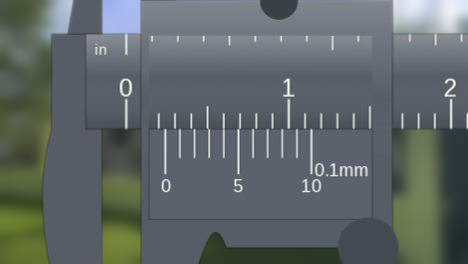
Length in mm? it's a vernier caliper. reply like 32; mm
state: 2.4; mm
